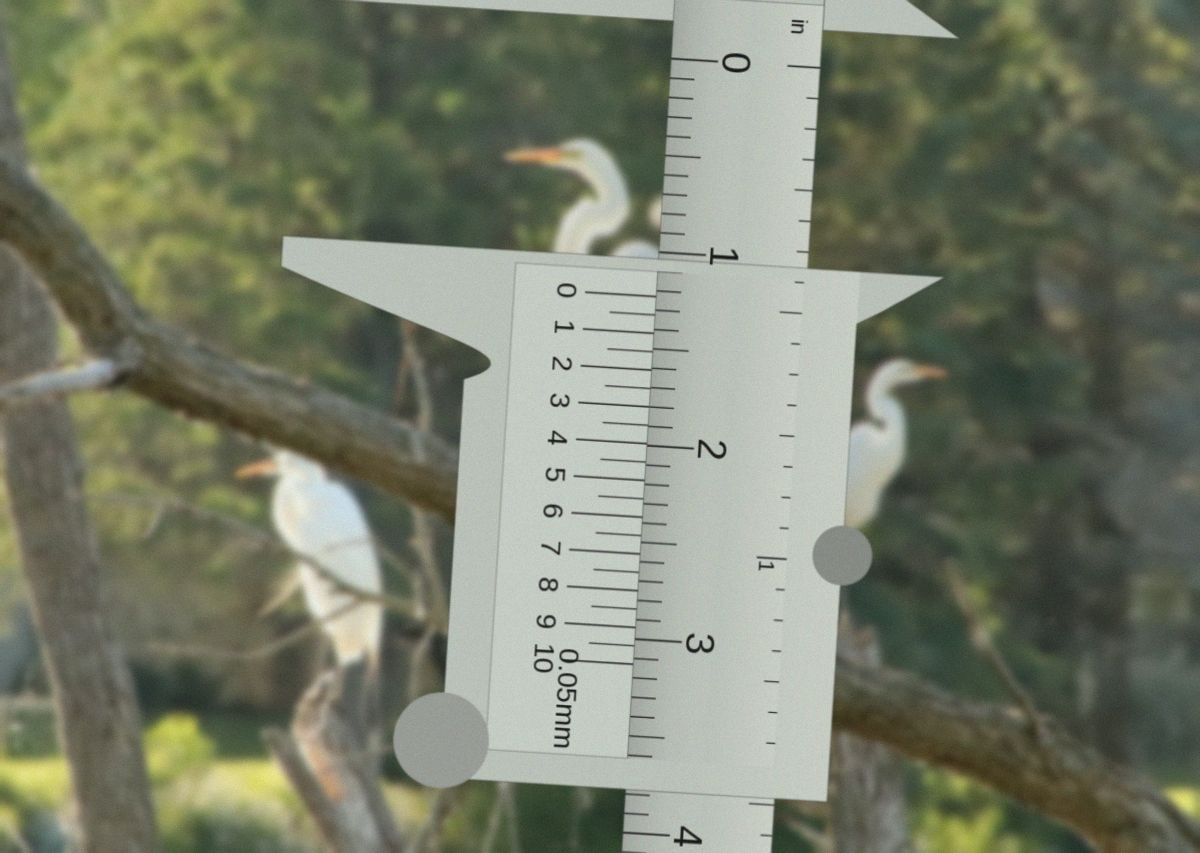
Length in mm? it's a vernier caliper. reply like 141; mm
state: 12.3; mm
